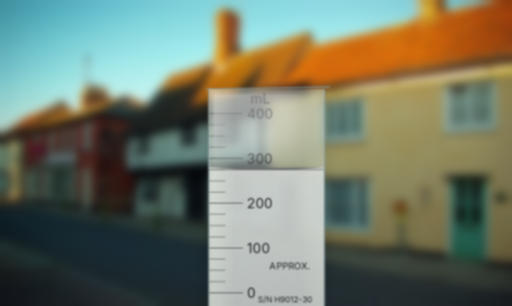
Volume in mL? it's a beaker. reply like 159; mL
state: 275; mL
